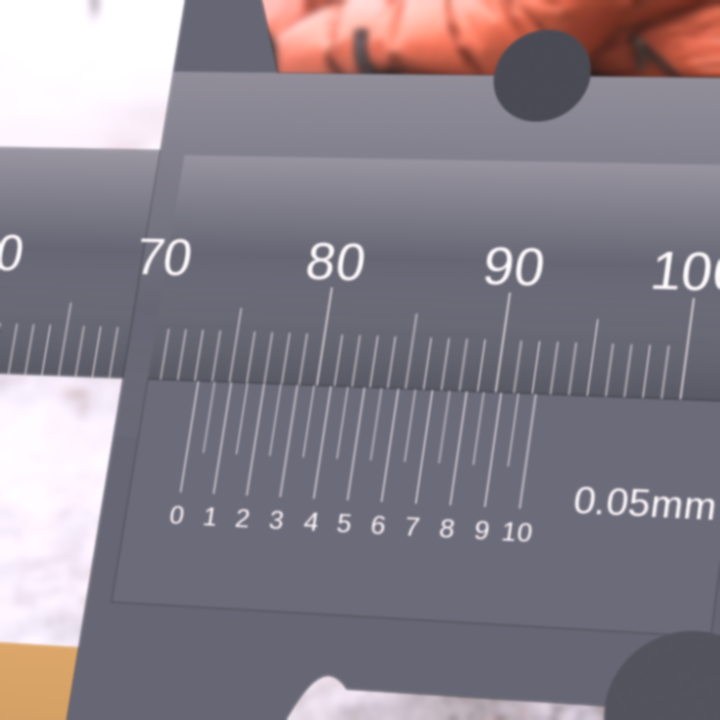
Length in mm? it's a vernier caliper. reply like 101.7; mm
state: 73.2; mm
